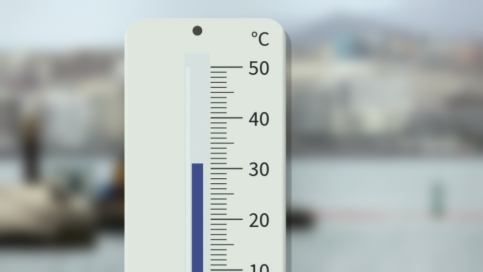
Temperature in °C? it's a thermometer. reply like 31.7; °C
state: 31; °C
